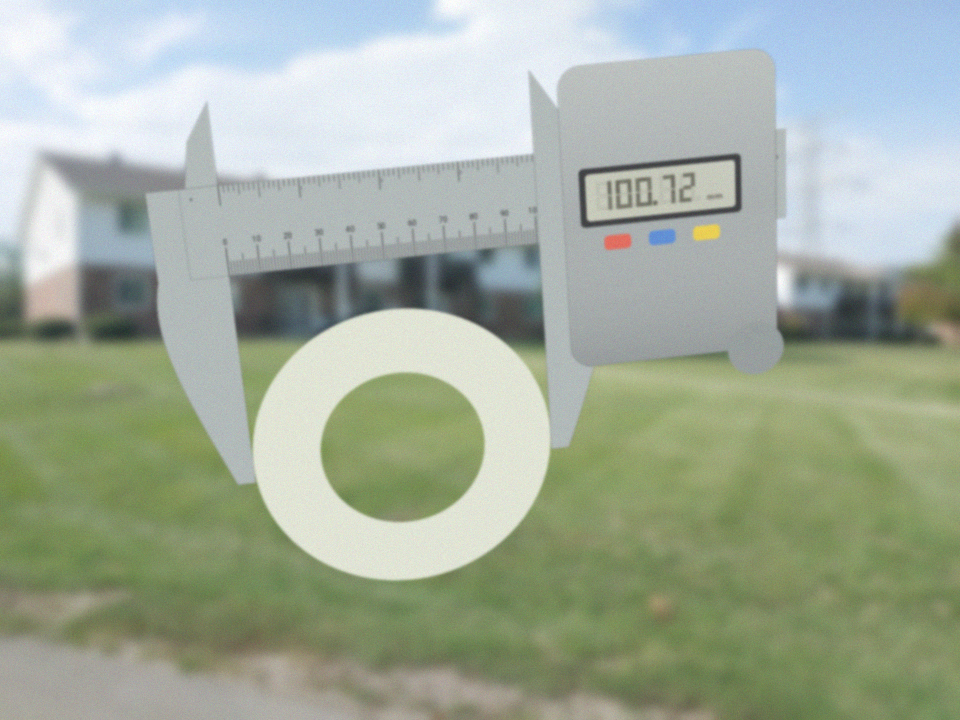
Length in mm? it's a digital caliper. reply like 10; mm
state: 100.72; mm
